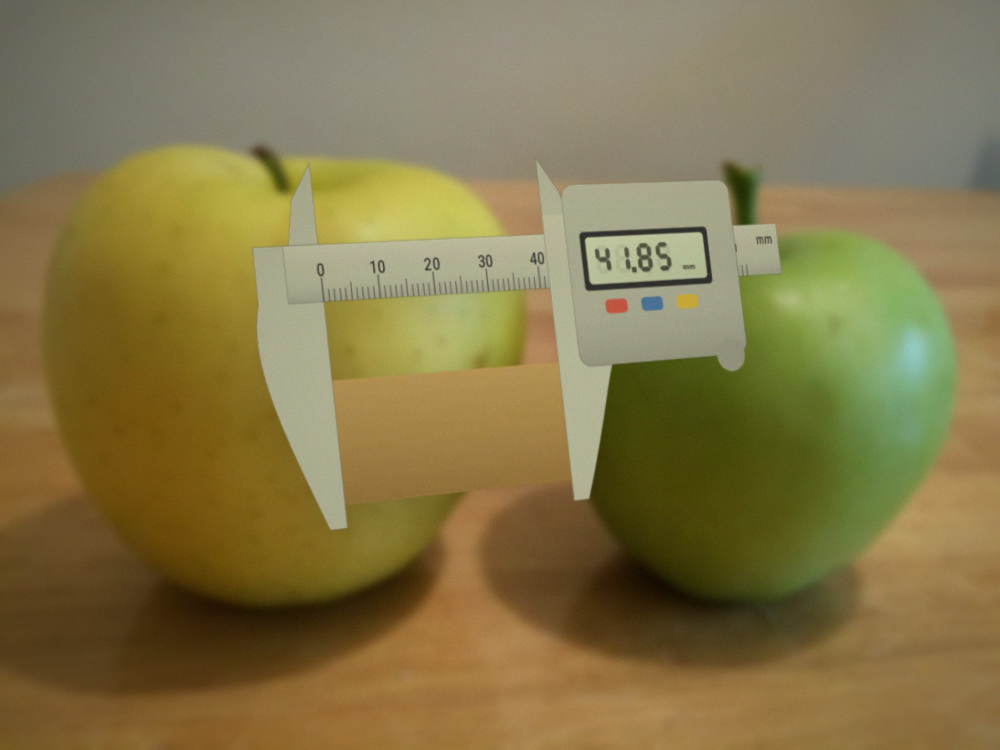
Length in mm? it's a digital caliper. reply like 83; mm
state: 41.85; mm
